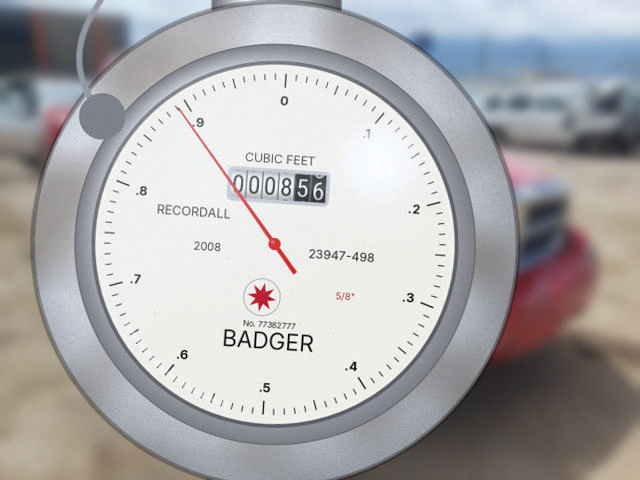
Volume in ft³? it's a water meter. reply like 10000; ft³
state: 855.89; ft³
